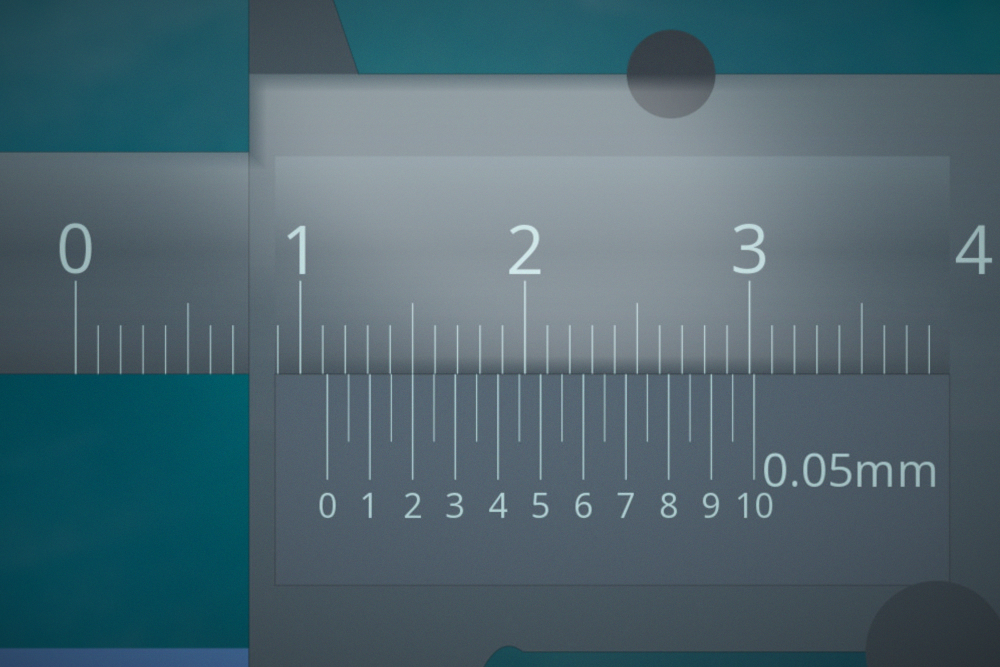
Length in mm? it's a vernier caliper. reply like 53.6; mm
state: 11.2; mm
